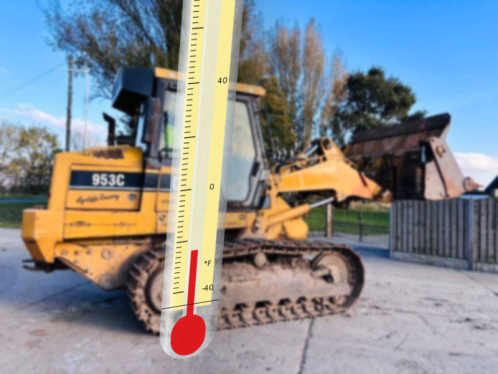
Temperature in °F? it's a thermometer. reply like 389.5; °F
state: -24; °F
